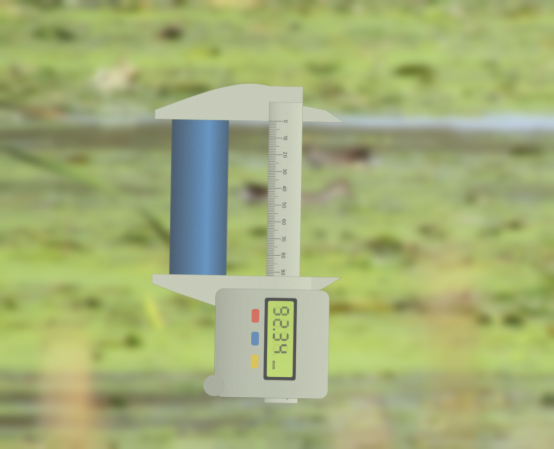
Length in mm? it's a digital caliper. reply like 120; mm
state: 92.34; mm
